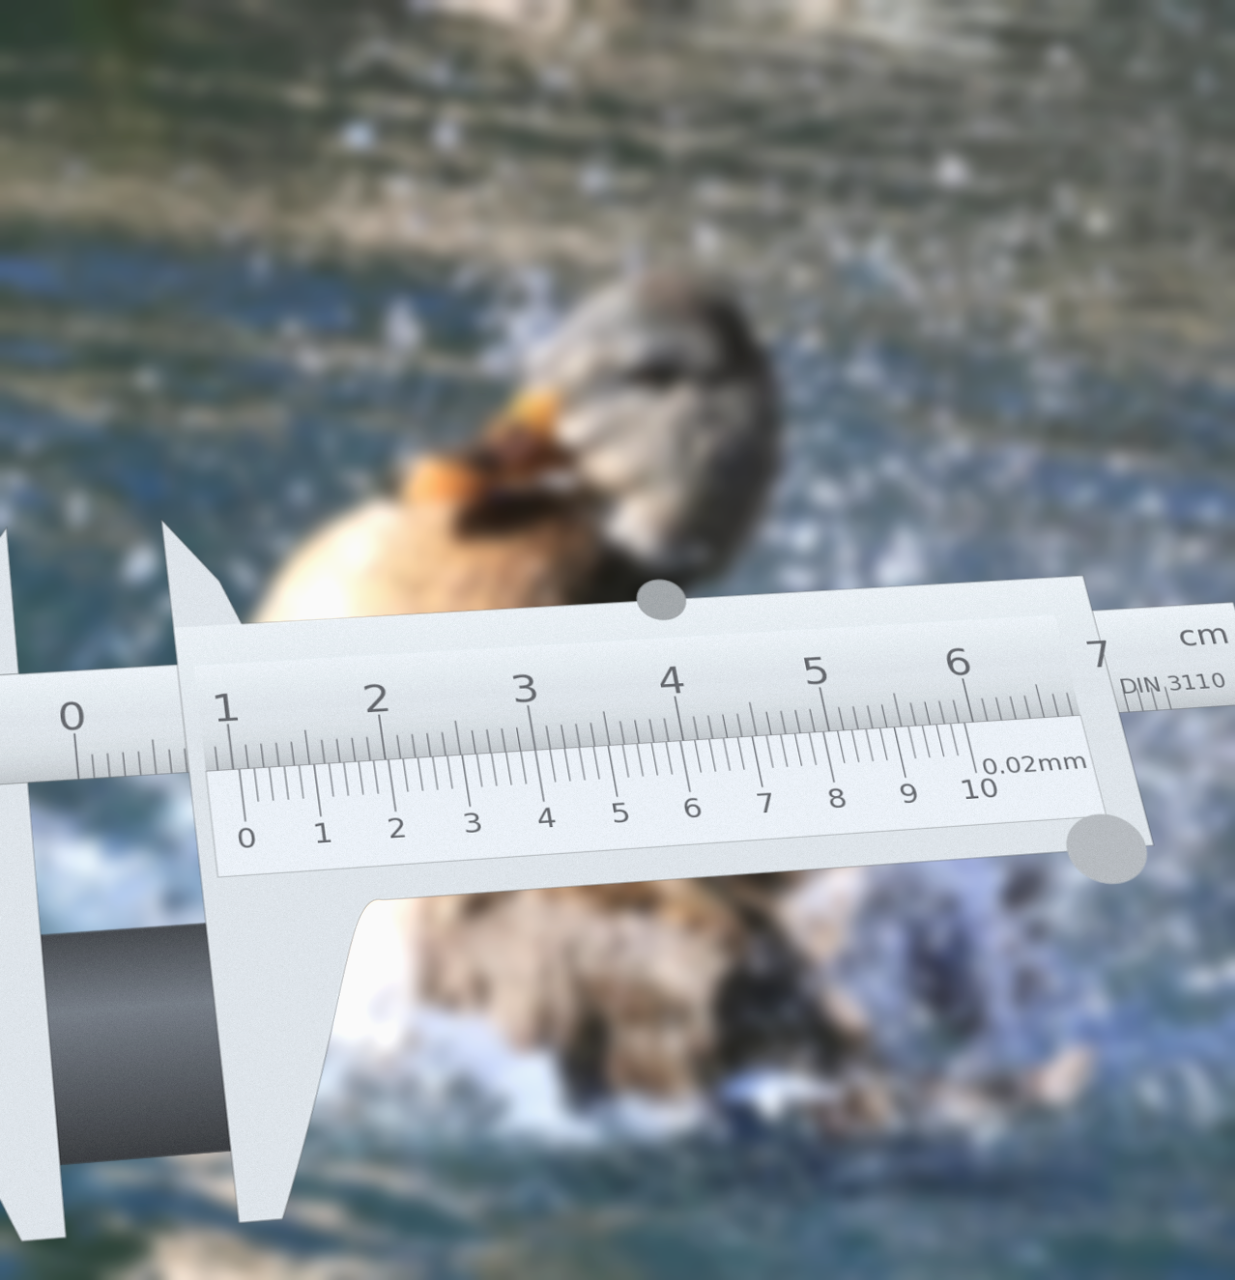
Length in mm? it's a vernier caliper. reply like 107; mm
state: 10.4; mm
